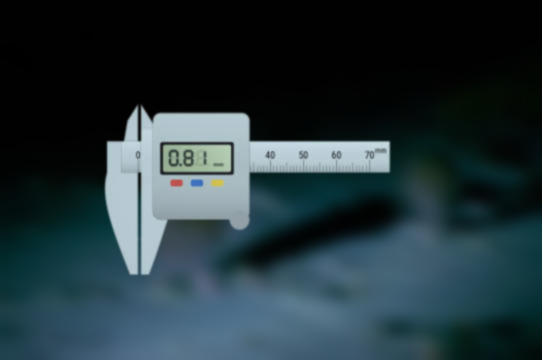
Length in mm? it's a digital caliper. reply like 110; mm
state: 0.81; mm
